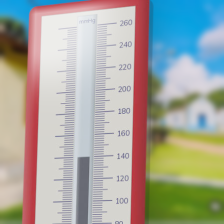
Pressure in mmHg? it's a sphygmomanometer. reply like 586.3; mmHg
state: 140; mmHg
